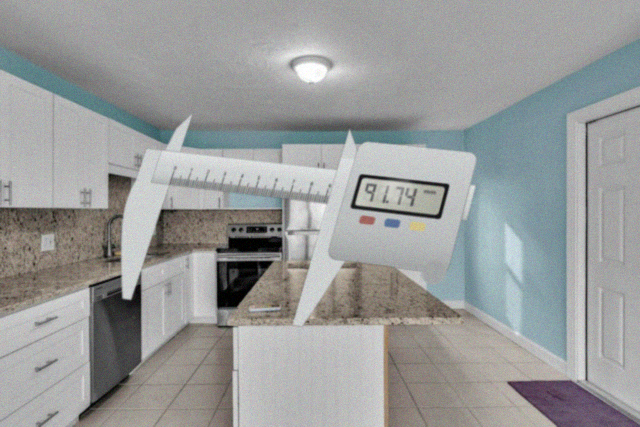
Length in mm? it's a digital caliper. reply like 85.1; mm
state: 91.74; mm
